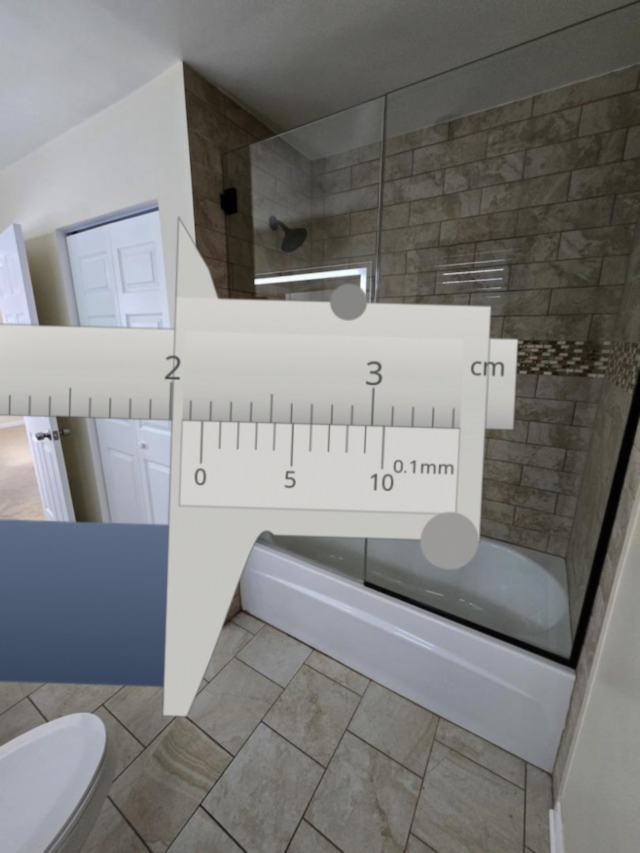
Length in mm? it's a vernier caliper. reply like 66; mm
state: 21.6; mm
